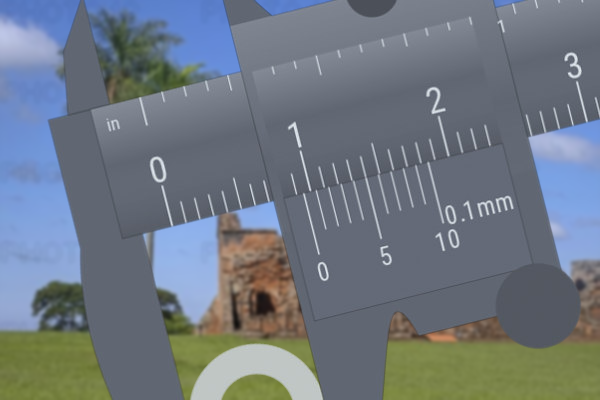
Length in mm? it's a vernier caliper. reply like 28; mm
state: 9.5; mm
